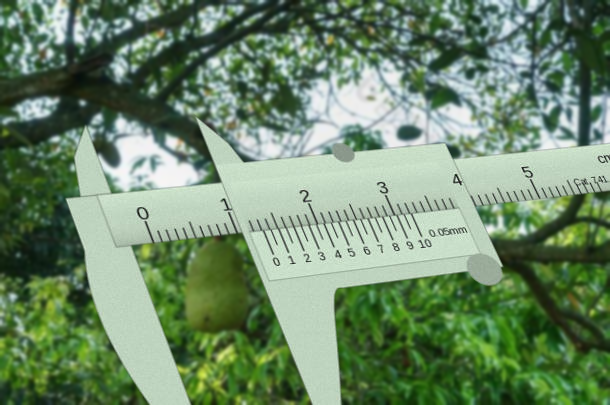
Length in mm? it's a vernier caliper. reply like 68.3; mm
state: 13.2; mm
